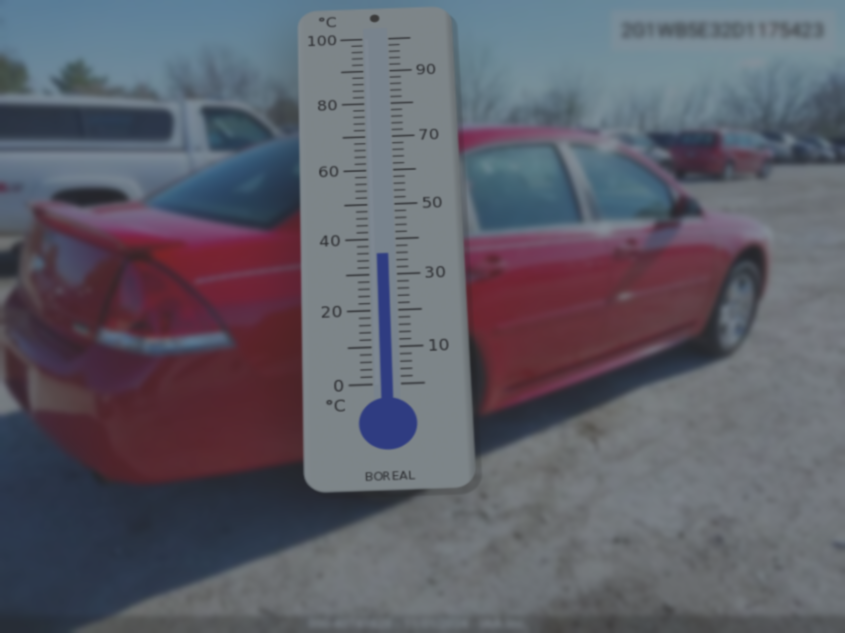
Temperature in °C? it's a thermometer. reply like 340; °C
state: 36; °C
